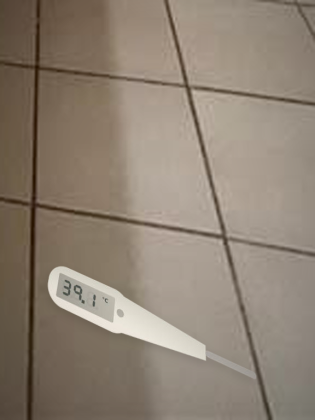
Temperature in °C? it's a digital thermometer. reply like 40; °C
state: 39.1; °C
